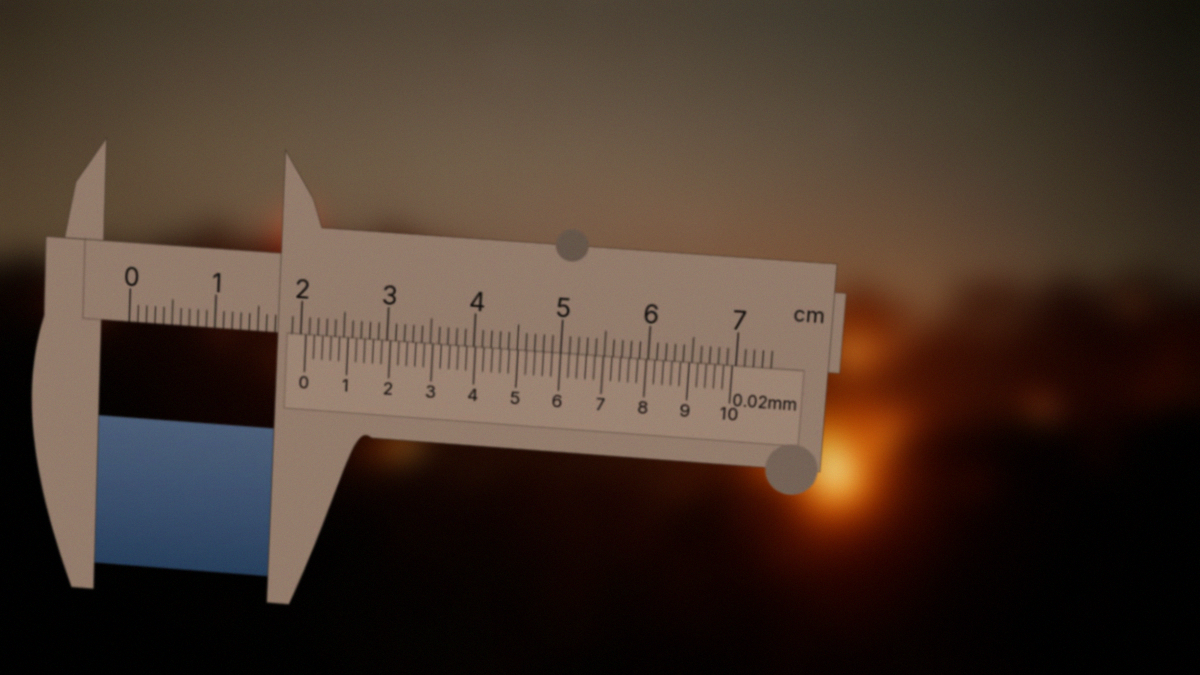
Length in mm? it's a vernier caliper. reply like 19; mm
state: 20.6; mm
